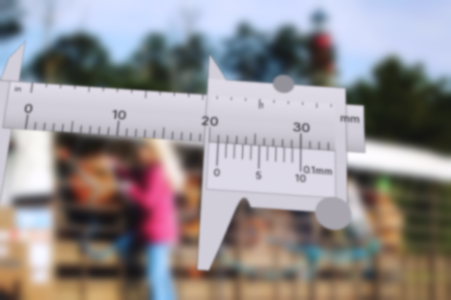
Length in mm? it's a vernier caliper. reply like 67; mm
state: 21.0; mm
